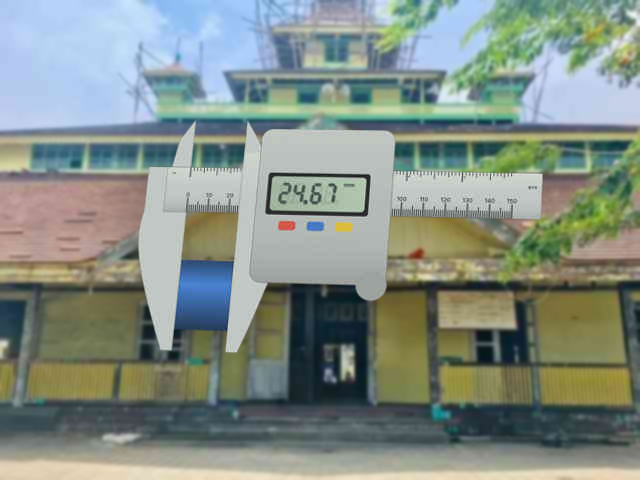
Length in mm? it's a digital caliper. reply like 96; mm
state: 24.67; mm
